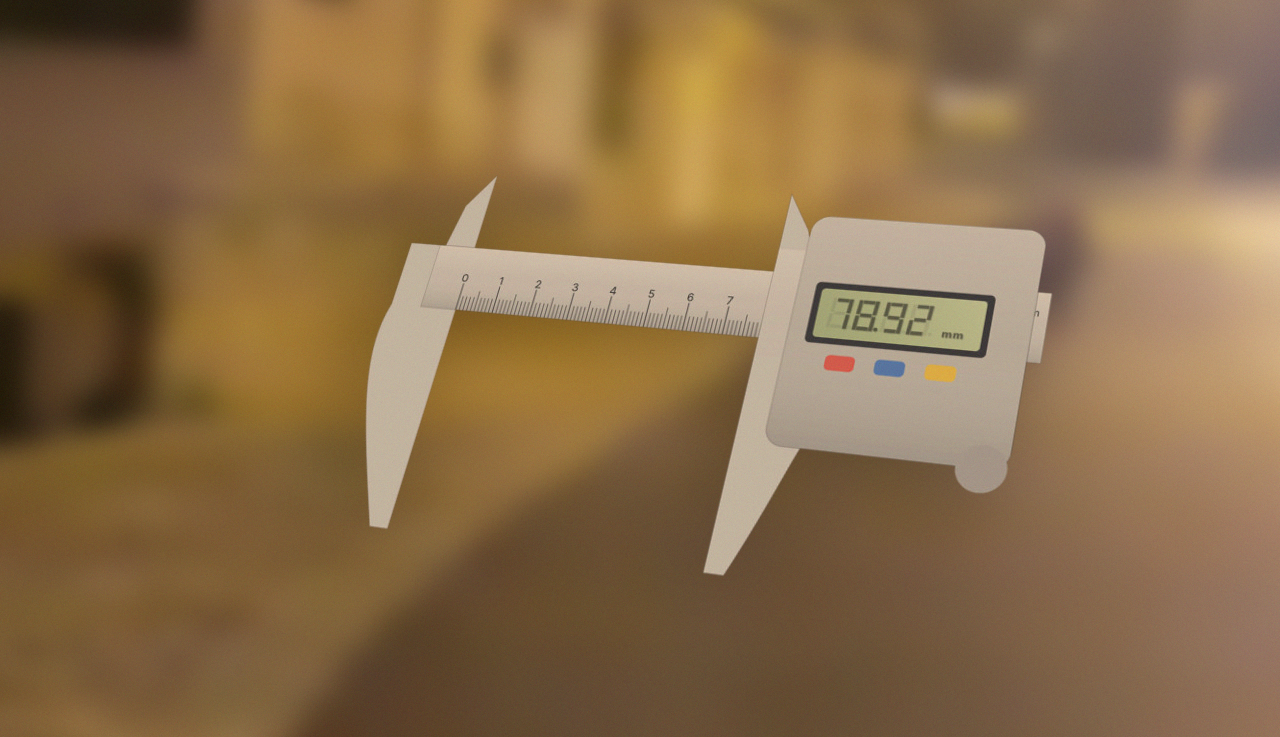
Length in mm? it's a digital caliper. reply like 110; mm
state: 78.92; mm
